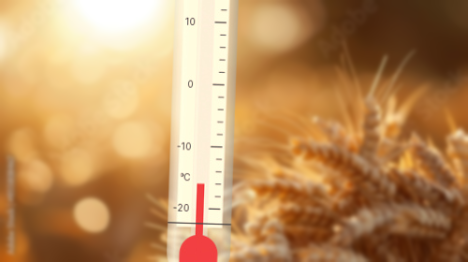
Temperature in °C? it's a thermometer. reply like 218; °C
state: -16; °C
